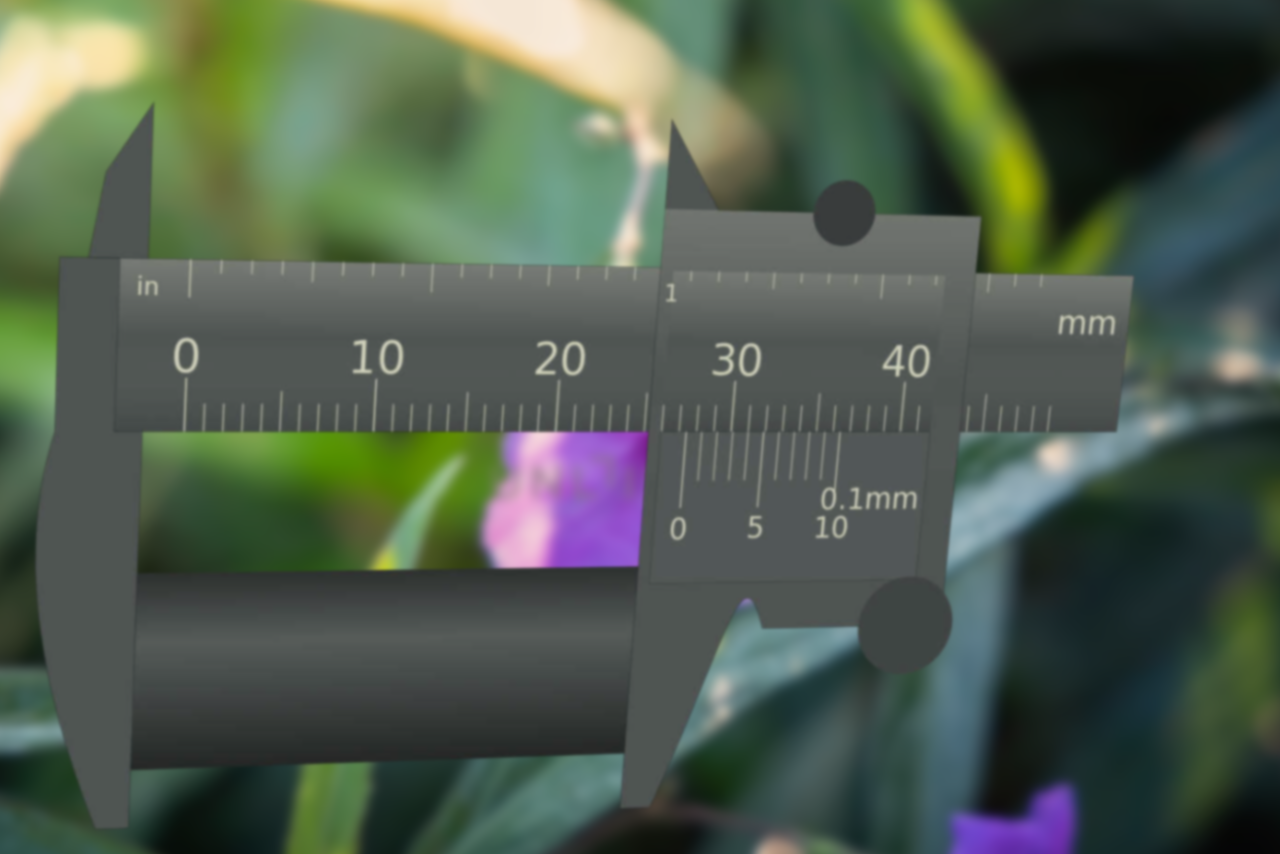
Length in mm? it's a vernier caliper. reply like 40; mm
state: 27.4; mm
